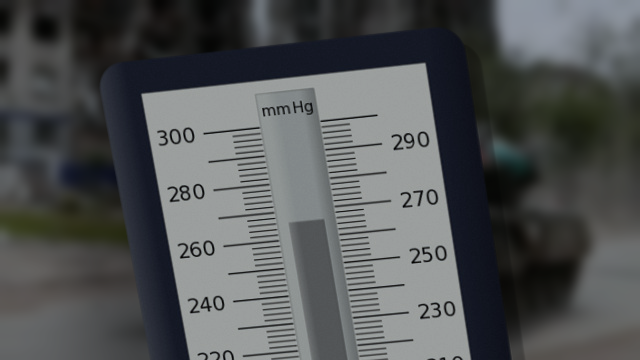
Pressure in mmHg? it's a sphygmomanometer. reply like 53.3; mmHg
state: 266; mmHg
